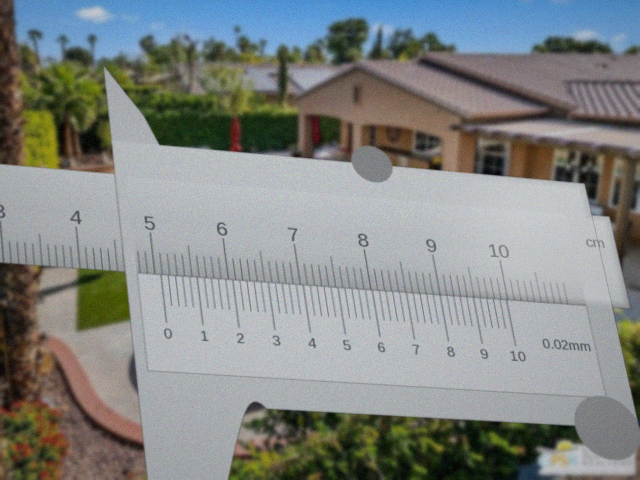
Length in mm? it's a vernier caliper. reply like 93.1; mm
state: 50.8; mm
